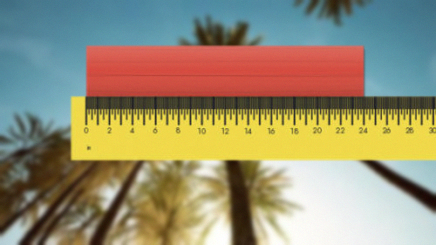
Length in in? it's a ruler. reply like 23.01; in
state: 24; in
